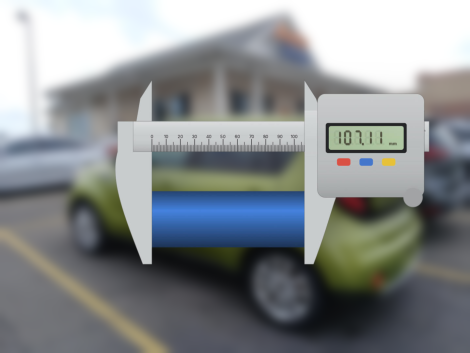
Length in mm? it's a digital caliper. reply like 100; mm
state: 107.11; mm
